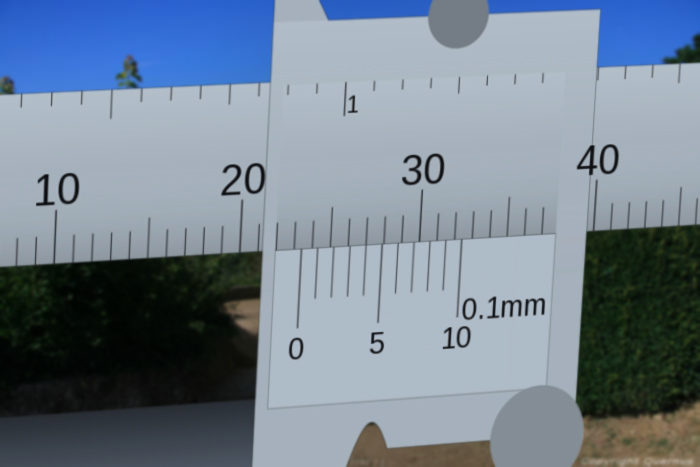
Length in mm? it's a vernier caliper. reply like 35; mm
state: 23.4; mm
